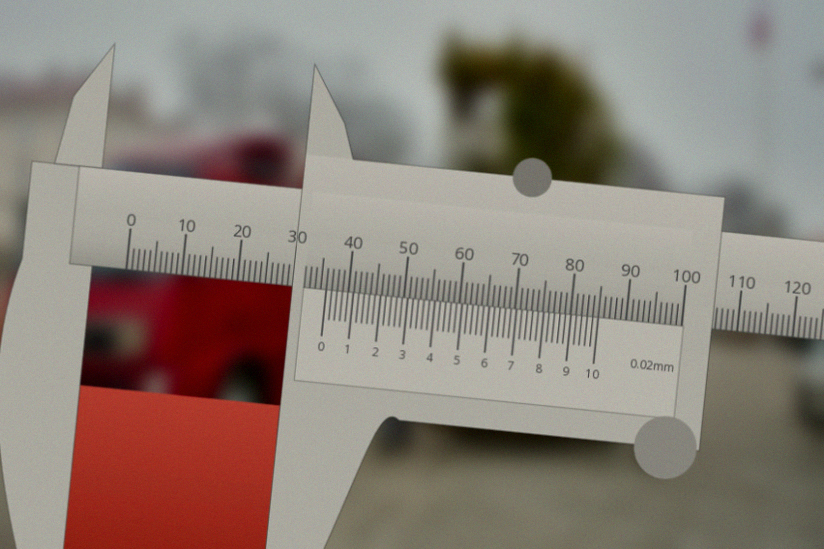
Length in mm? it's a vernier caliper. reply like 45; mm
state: 36.0; mm
